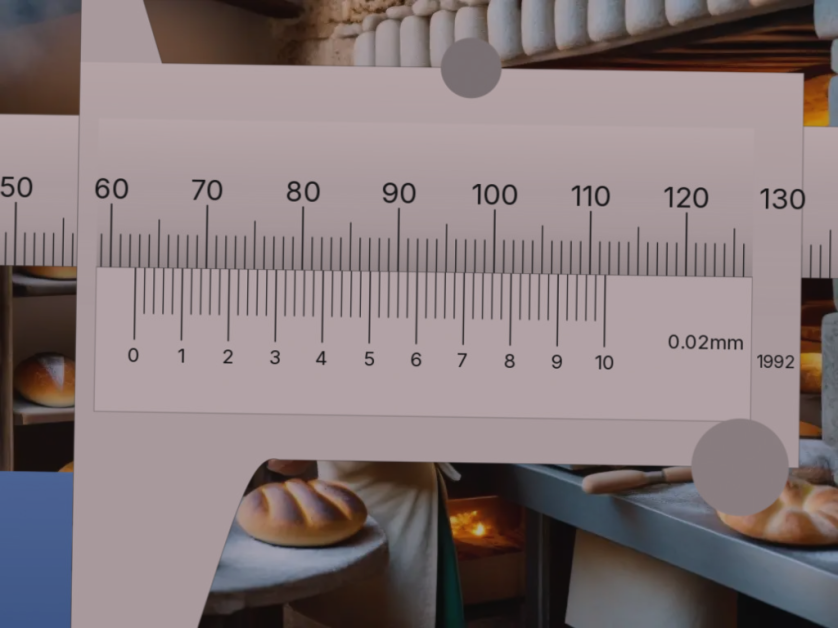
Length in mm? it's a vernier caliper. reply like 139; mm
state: 62.6; mm
